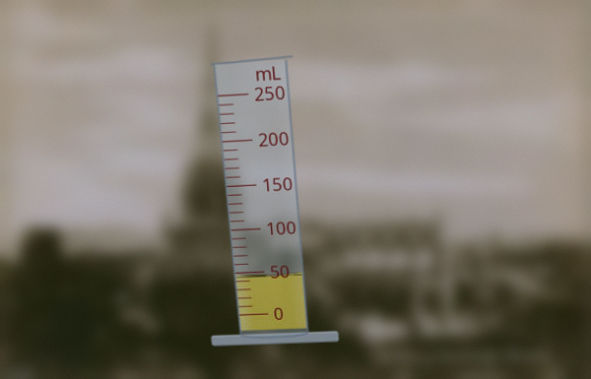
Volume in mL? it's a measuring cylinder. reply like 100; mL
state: 45; mL
